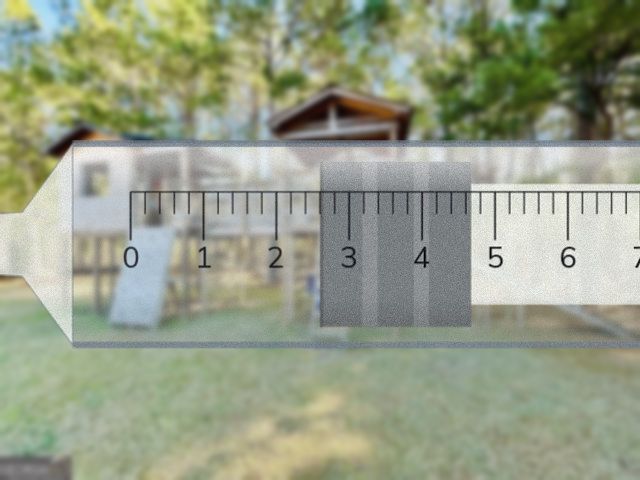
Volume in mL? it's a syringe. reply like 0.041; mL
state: 2.6; mL
